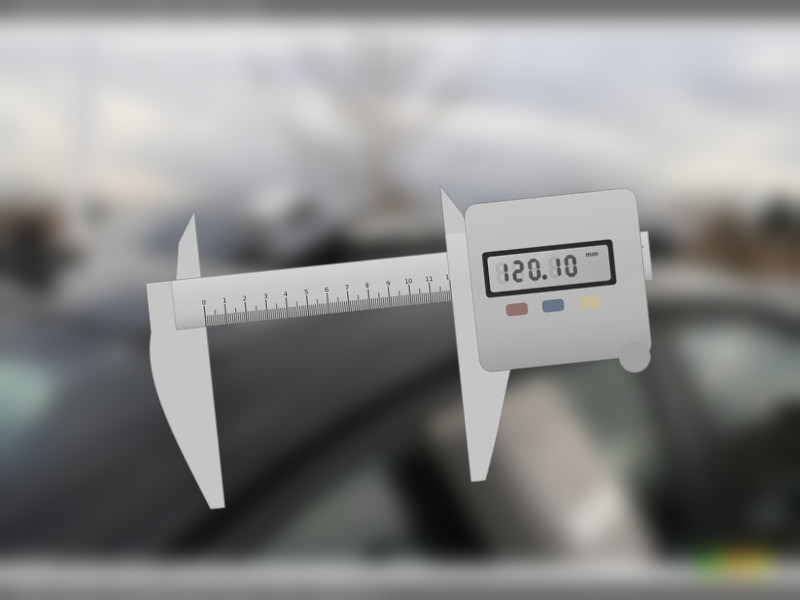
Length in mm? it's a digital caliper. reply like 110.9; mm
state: 120.10; mm
